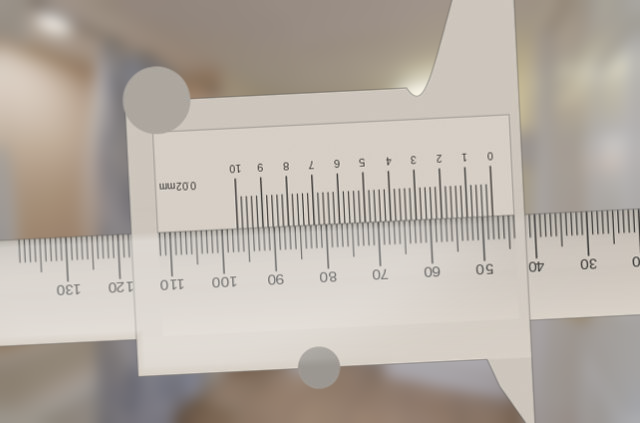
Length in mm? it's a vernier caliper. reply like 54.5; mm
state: 48.0; mm
